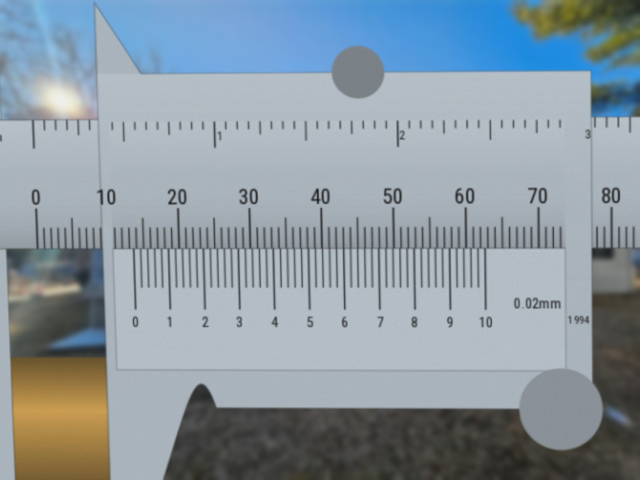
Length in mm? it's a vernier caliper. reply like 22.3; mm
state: 13.6; mm
